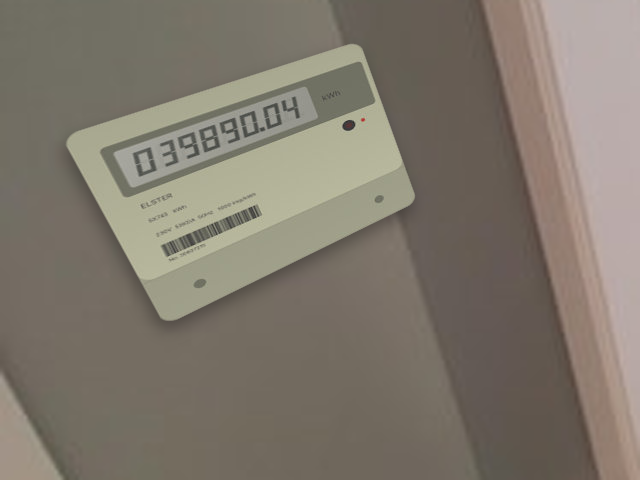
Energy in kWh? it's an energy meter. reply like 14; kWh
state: 39890.04; kWh
